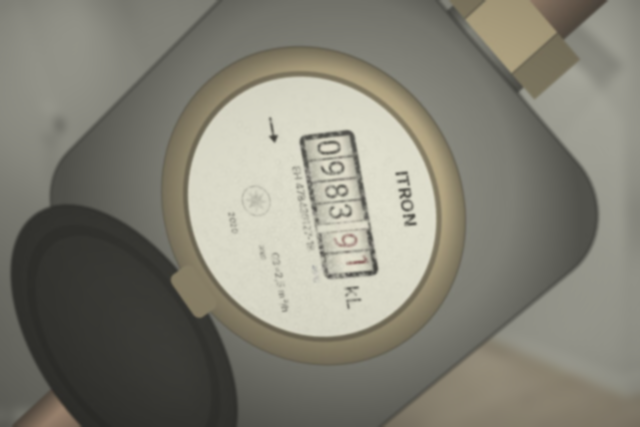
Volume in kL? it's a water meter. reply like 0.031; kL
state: 983.91; kL
